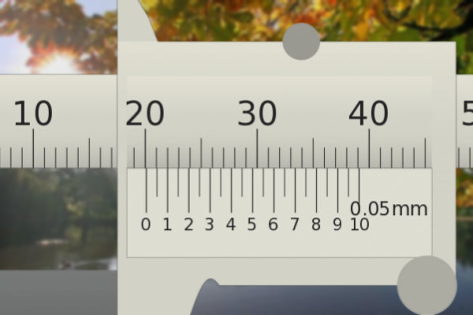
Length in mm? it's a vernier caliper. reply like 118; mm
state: 20.1; mm
